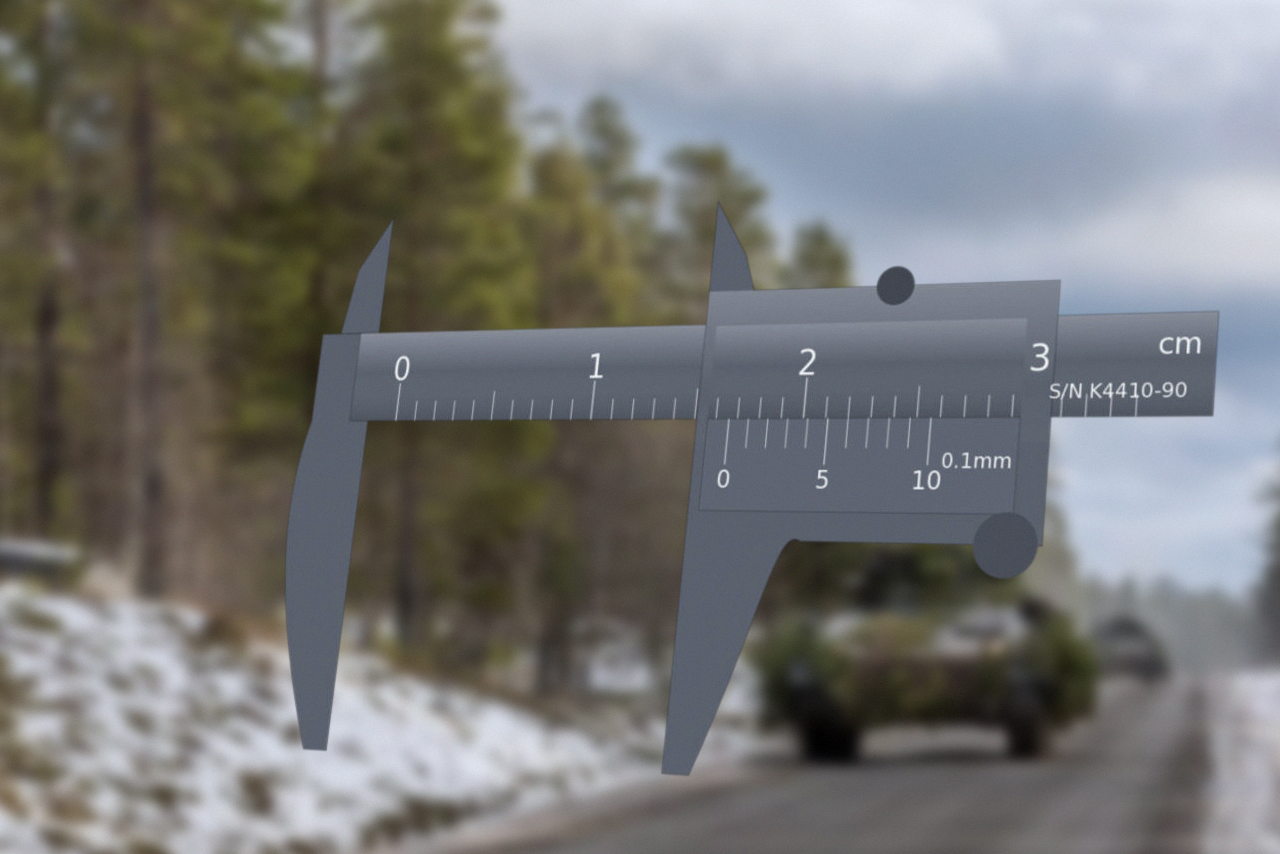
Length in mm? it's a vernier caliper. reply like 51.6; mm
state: 16.6; mm
